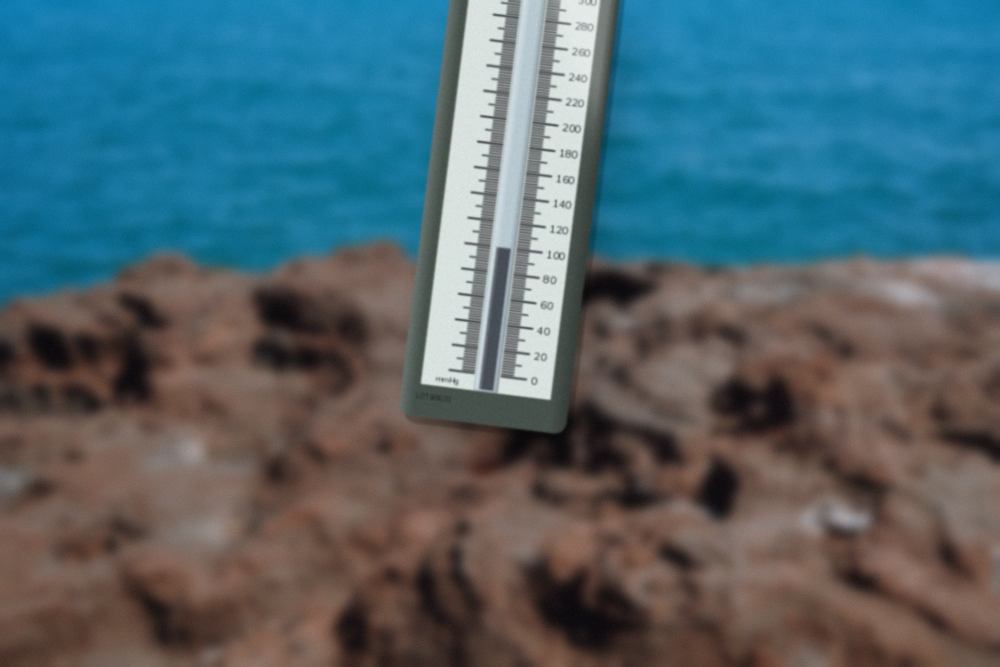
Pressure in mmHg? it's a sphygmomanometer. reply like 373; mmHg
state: 100; mmHg
